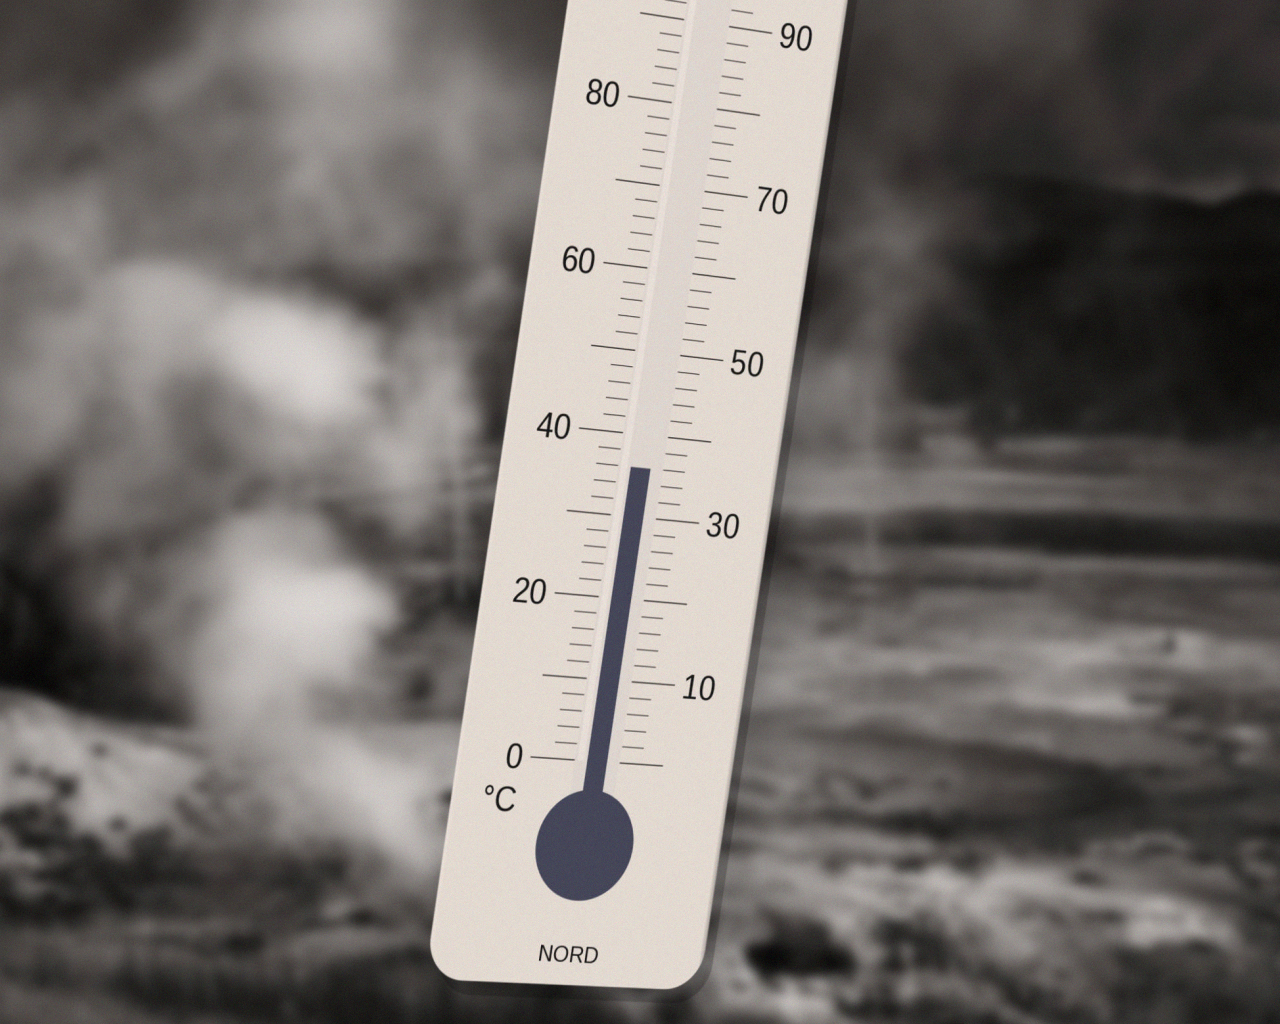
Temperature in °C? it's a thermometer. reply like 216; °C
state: 36; °C
